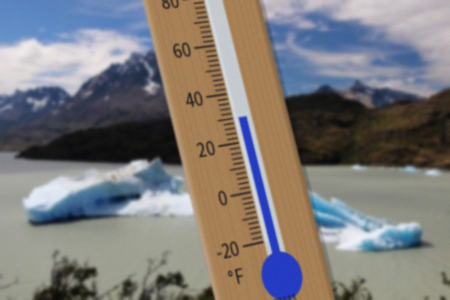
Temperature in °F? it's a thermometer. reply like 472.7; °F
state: 30; °F
